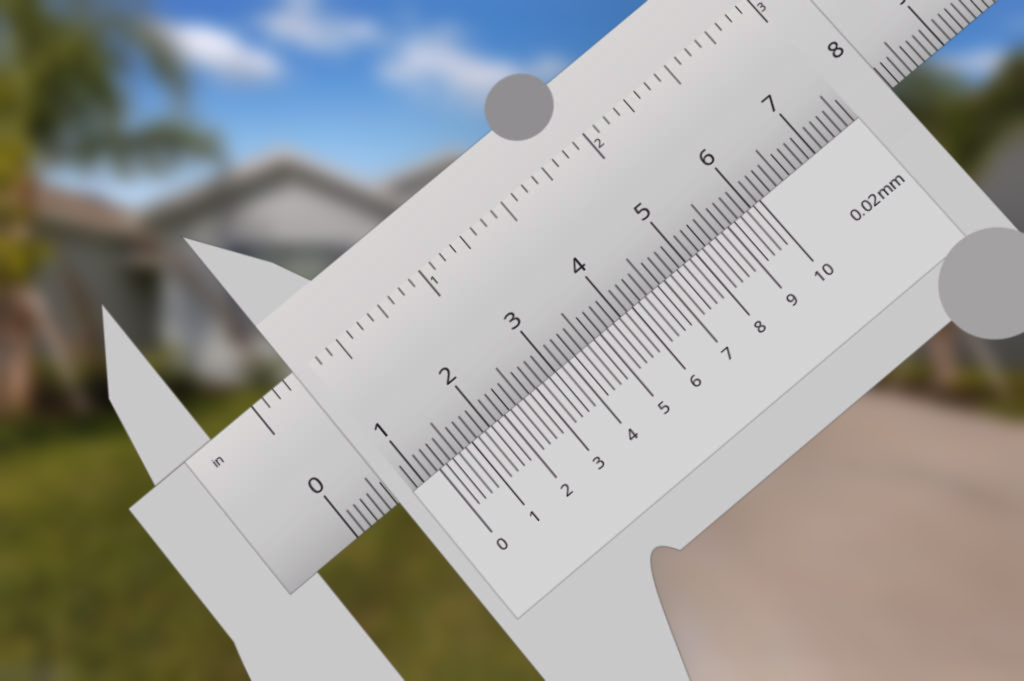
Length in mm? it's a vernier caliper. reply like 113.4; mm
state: 12.4; mm
